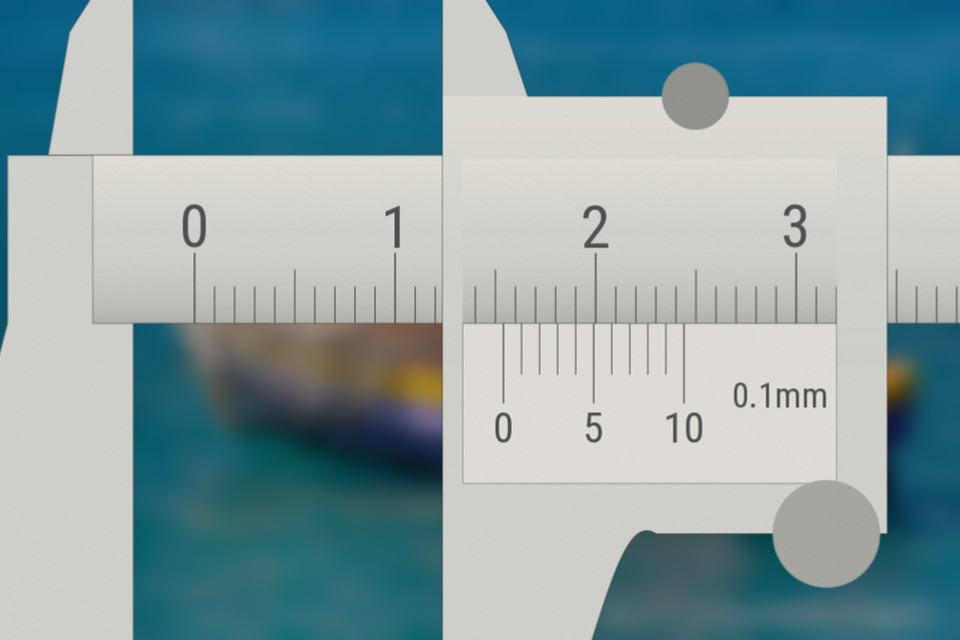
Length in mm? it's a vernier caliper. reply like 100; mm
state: 15.4; mm
